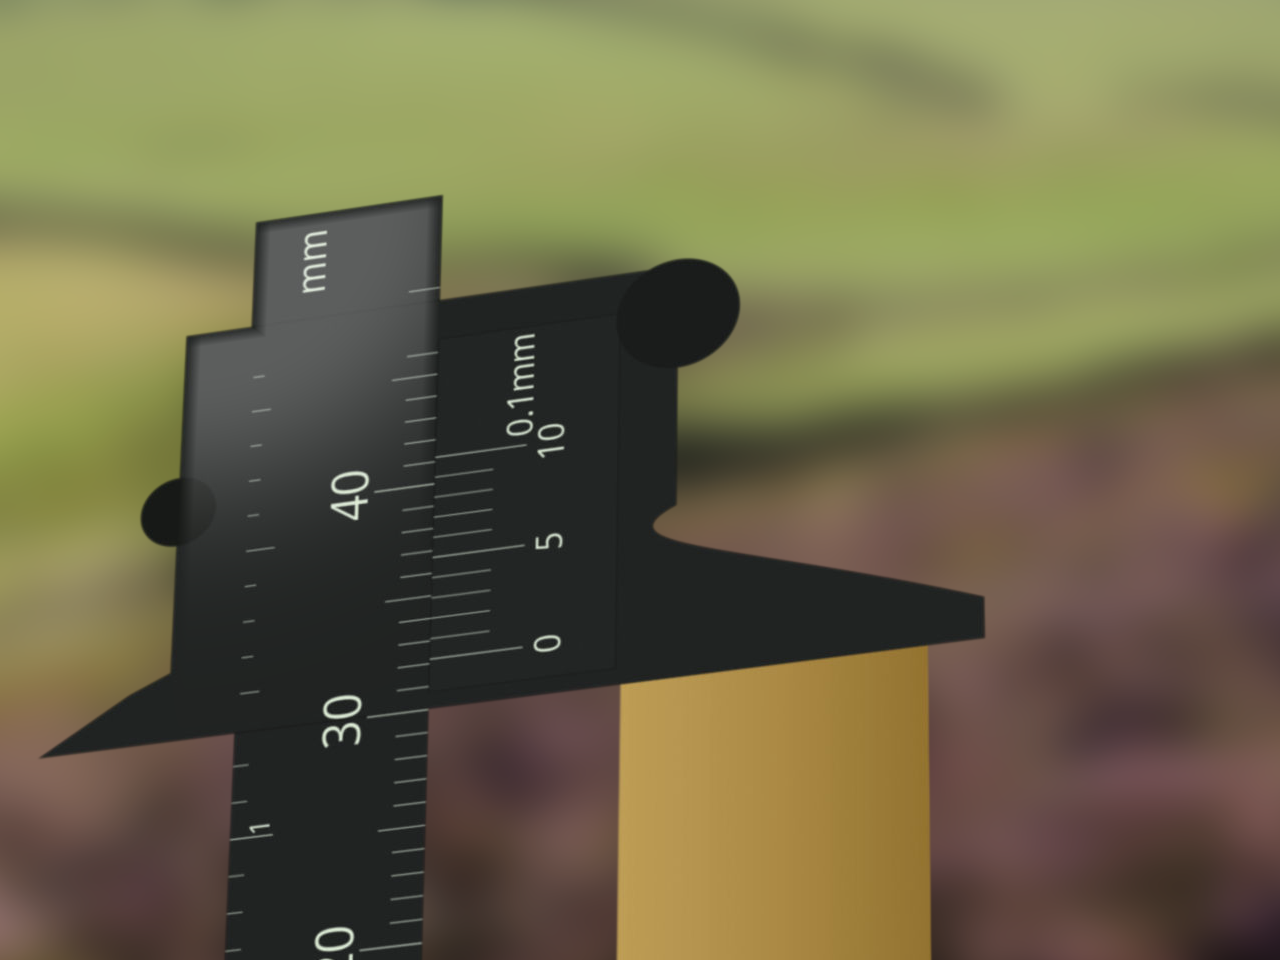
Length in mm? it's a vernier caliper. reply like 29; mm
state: 32.2; mm
